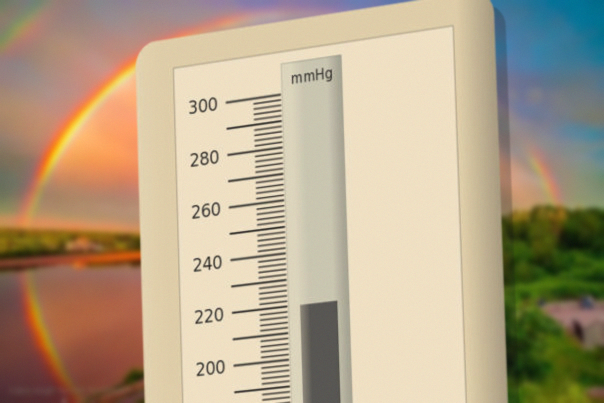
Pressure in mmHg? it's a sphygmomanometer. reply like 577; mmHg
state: 220; mmHg
